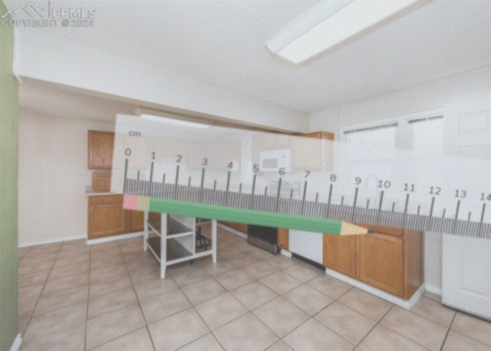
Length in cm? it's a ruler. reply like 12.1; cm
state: 10; cm
